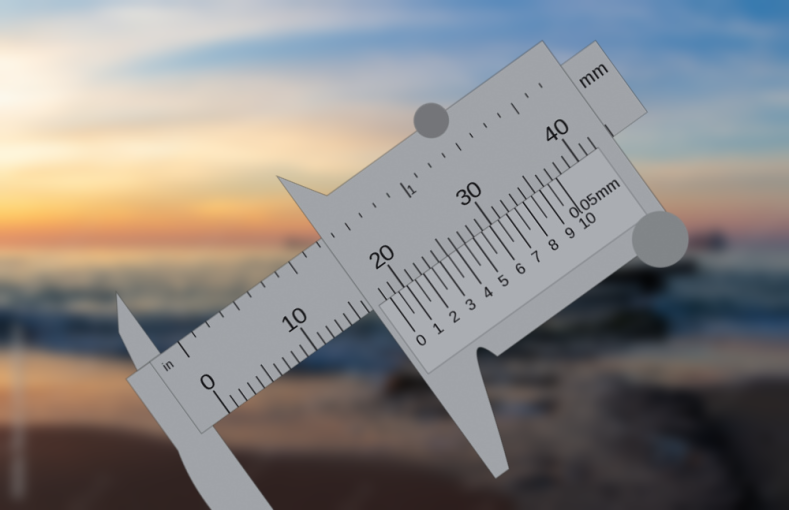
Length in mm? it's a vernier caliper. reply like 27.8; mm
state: 18.4; mm
